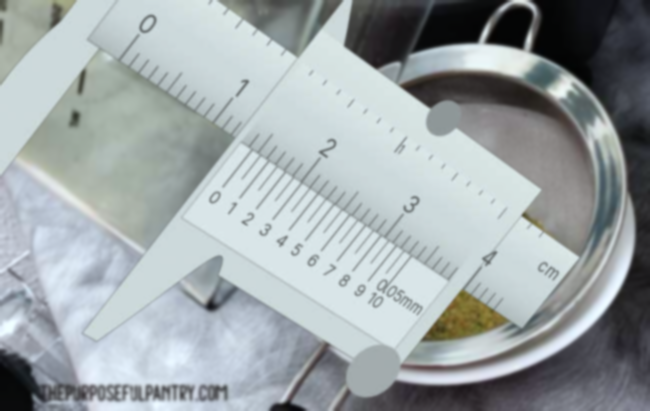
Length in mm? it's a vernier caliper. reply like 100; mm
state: 14.4; mm
